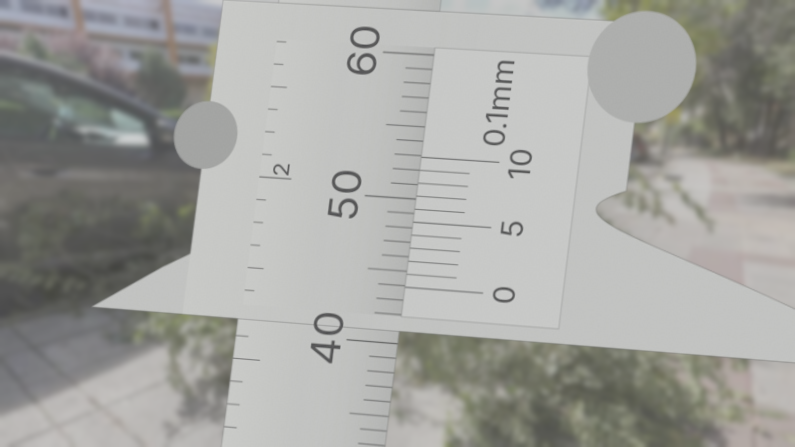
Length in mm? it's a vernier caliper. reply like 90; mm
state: 43.9; mm
